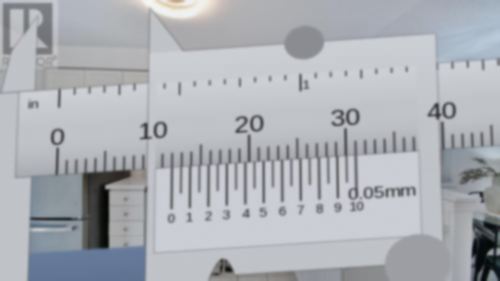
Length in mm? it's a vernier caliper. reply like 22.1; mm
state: 12.0; mm
